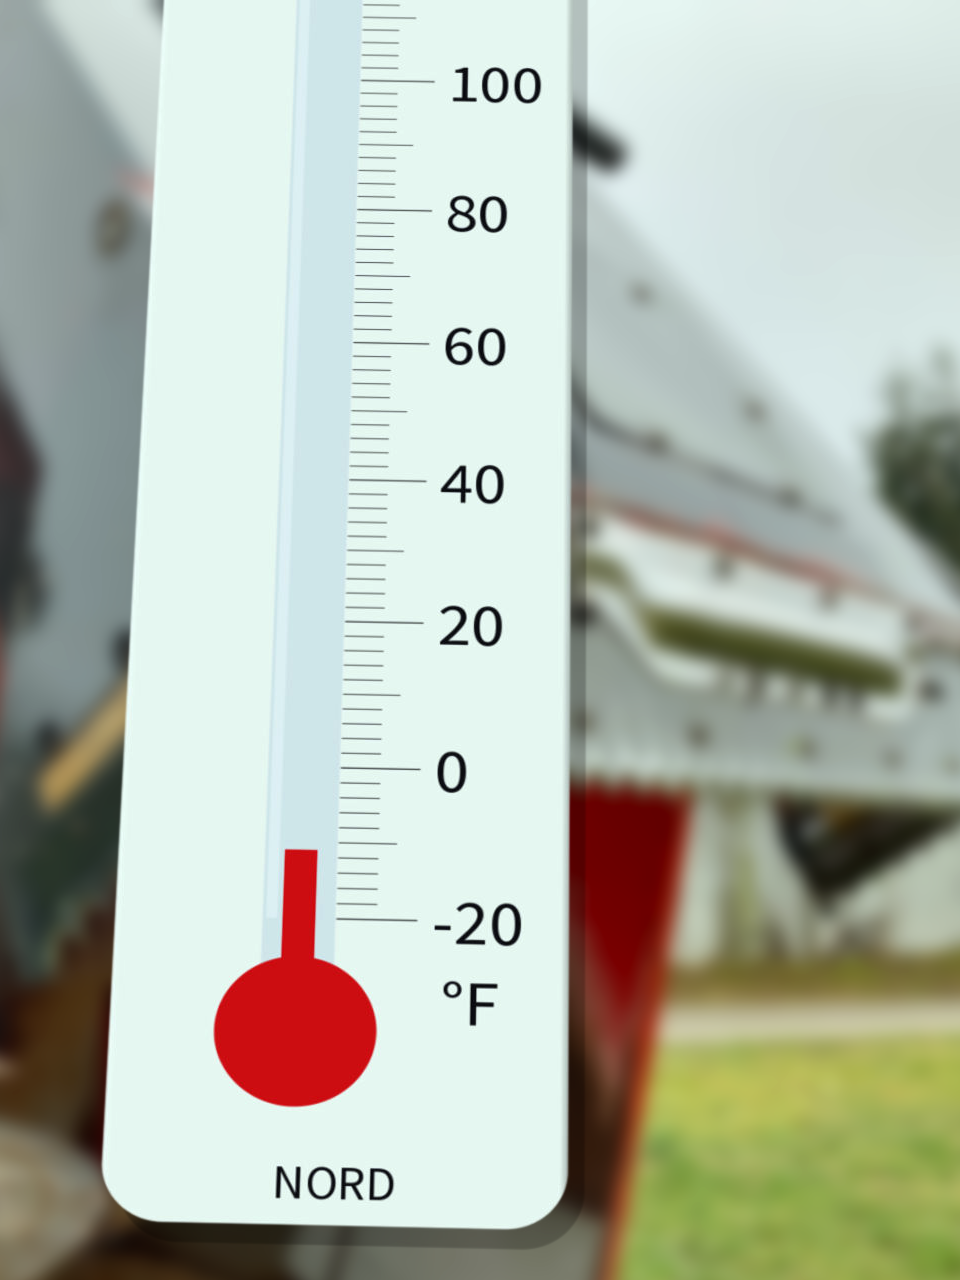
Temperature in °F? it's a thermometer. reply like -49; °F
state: -11; °F
